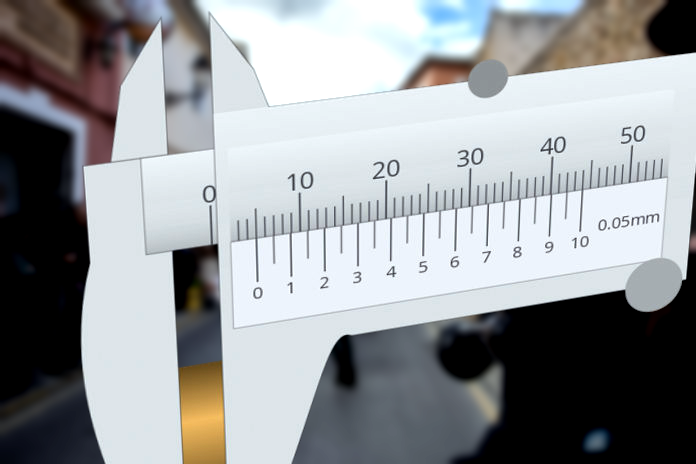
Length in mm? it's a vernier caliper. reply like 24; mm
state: 5.0; mm
